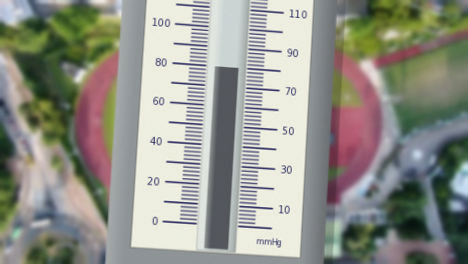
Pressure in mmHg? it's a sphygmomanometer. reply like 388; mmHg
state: 80; mmHg
